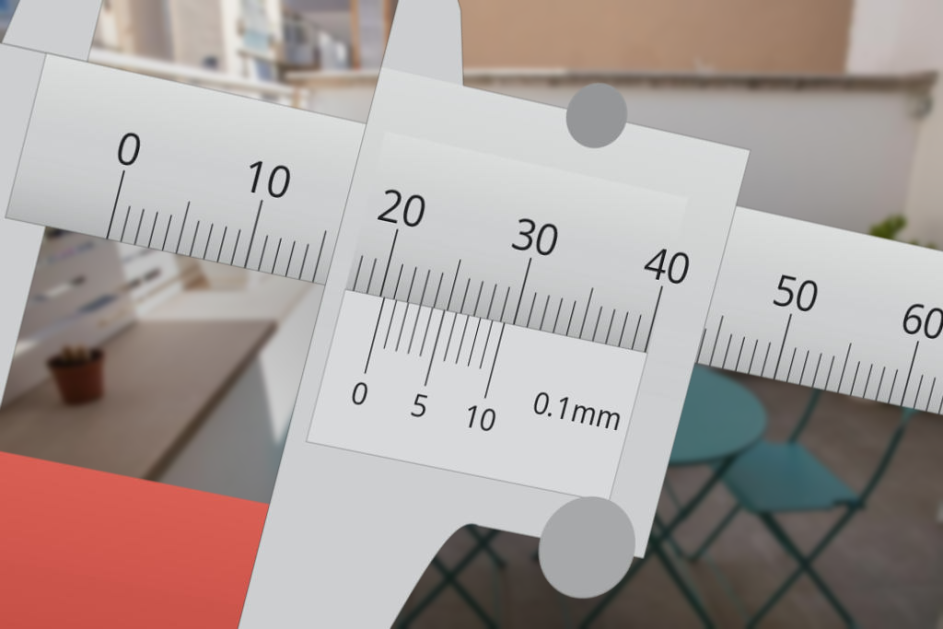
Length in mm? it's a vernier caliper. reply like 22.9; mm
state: 20.3; mm
